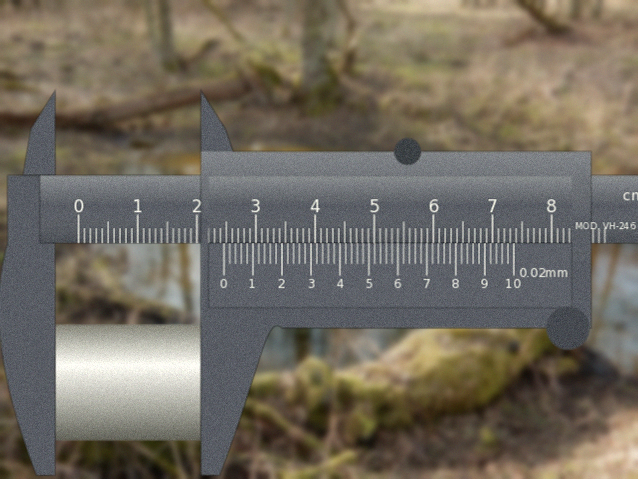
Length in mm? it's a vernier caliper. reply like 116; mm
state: 24.6; mm
